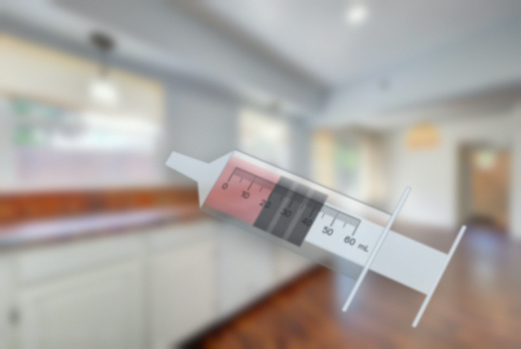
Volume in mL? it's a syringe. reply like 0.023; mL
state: 20; mL
